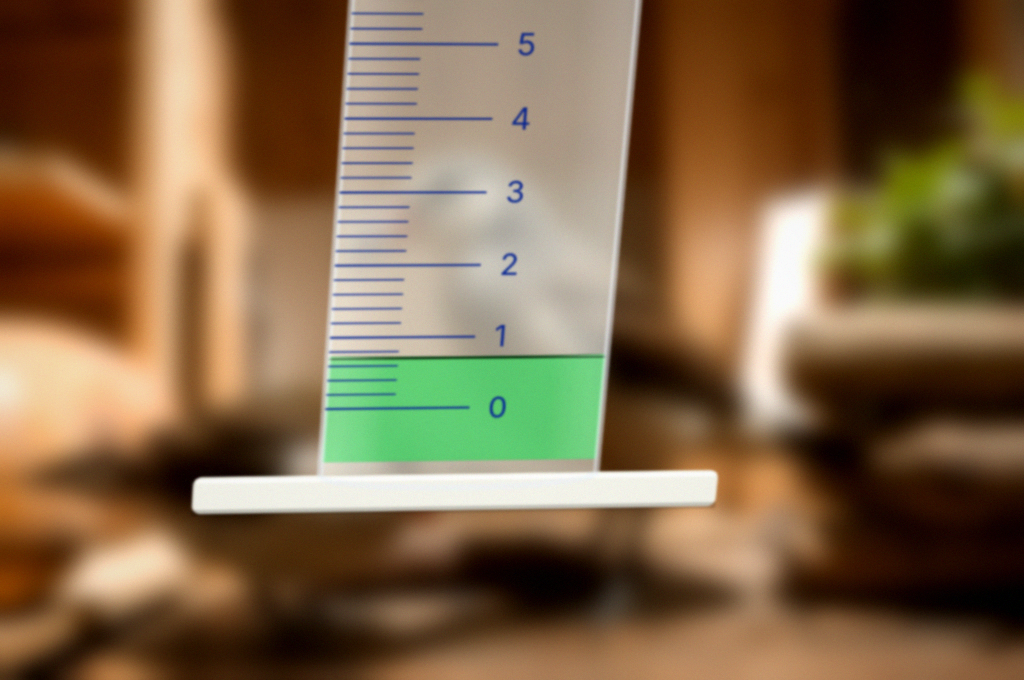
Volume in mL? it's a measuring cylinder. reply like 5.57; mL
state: 0.7; mL
